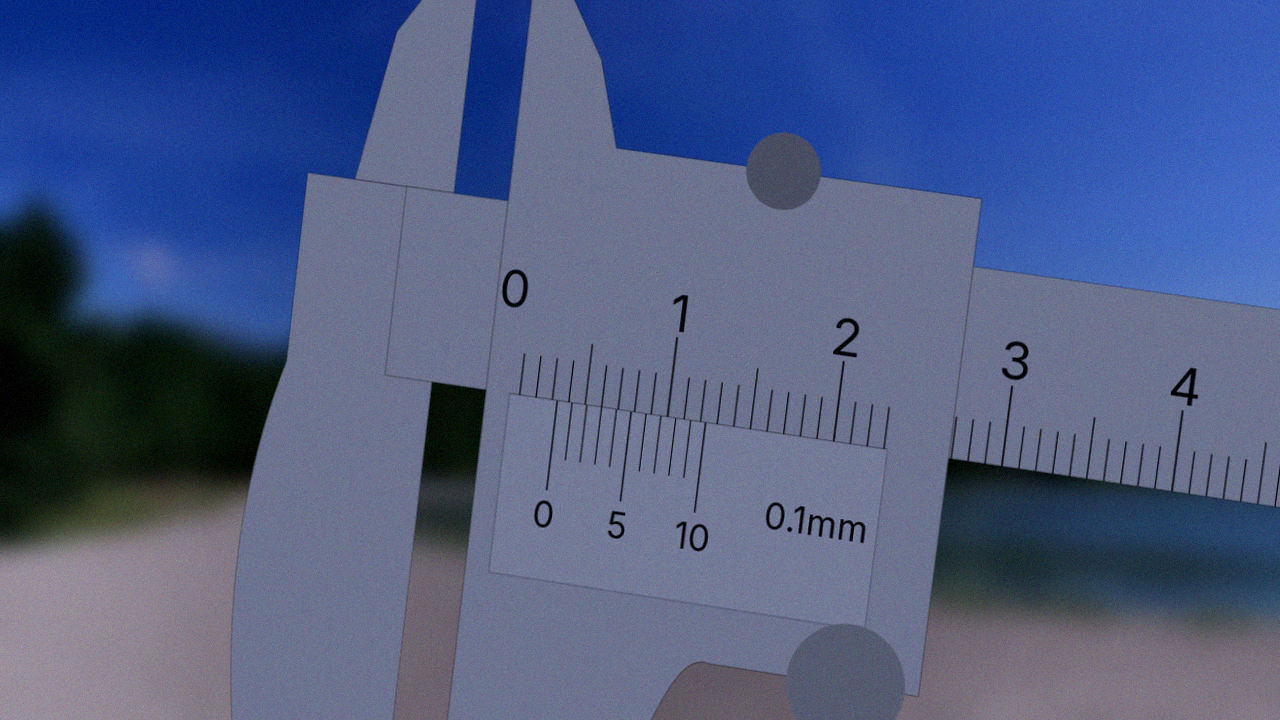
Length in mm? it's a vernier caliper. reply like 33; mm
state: 3.3; mm
